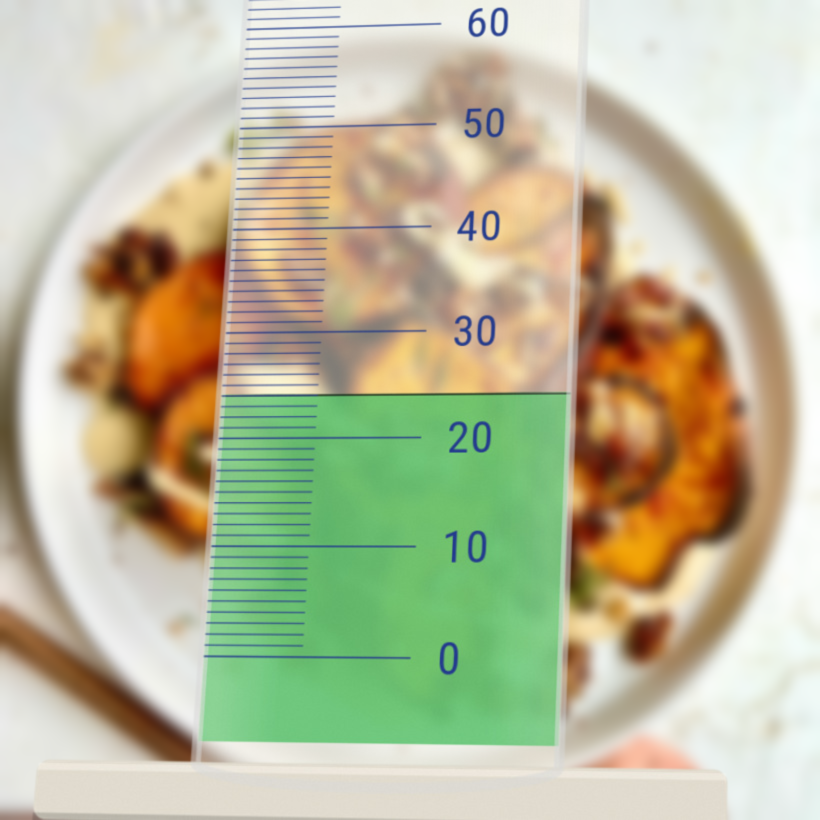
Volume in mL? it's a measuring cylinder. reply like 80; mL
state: 24; mL
